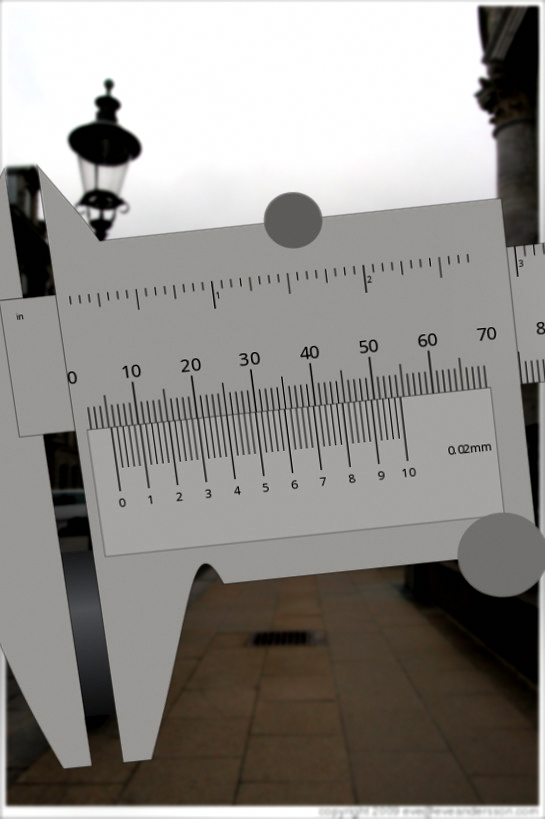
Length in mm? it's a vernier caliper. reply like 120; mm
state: 5.4; mm
